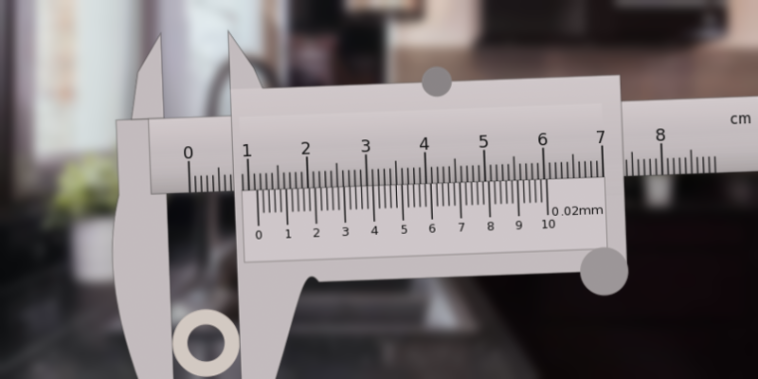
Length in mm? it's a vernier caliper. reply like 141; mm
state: 11.4; mm
